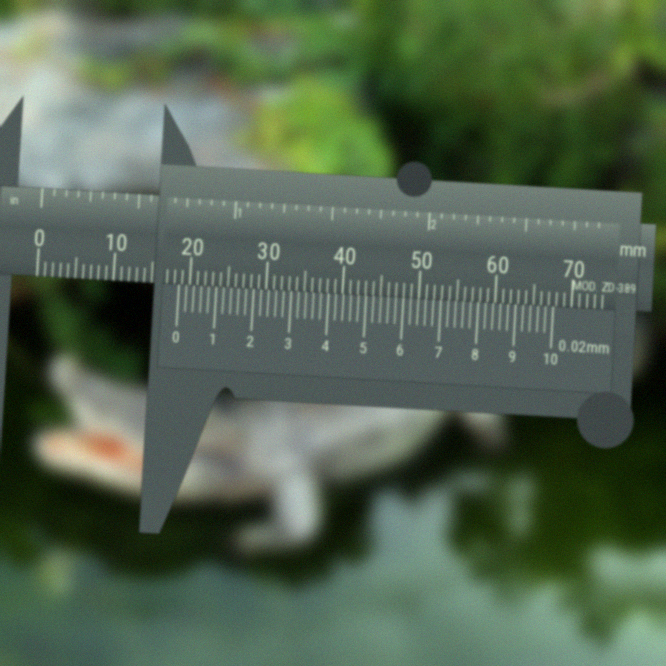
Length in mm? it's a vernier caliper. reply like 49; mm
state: 18.6; mm
